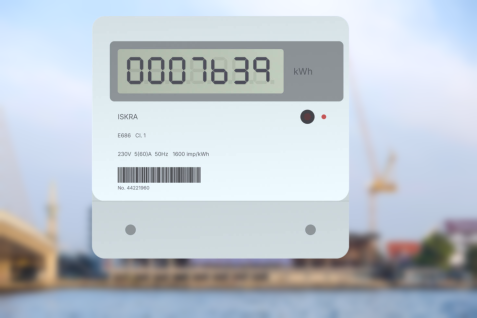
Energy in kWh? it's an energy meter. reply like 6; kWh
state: 7639; kWh
